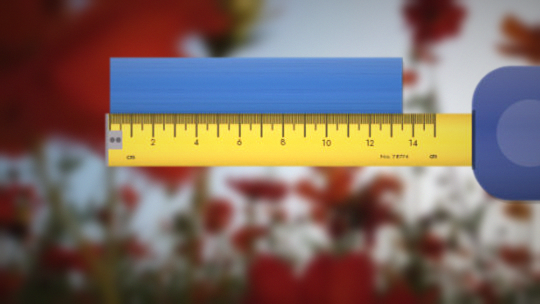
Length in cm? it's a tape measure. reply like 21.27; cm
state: 13.5; cm
